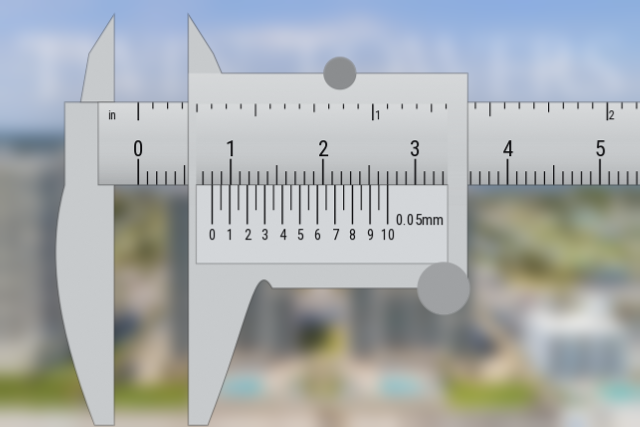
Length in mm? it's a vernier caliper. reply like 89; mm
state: 8.0; mm
